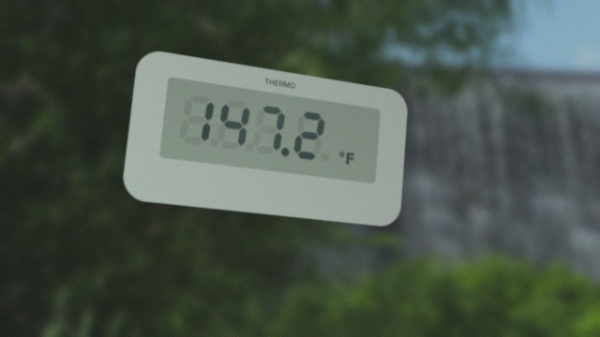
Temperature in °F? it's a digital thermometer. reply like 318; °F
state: 147.2; °F
